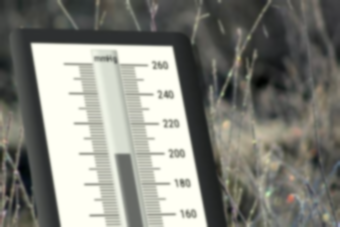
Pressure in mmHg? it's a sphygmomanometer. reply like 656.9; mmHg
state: 200; mmHg
